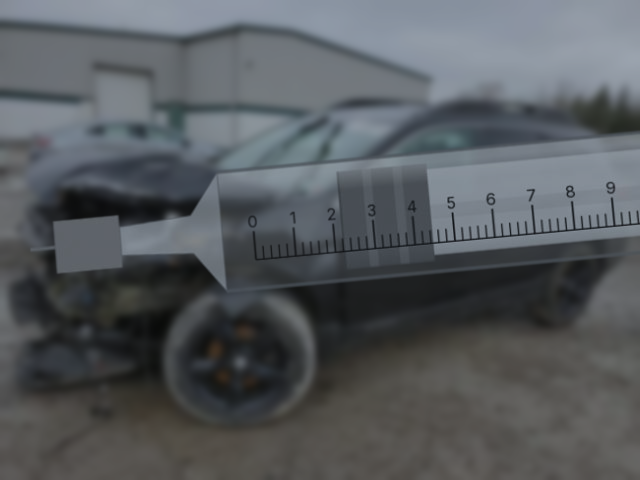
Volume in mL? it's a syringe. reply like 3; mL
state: 2.2; mL
